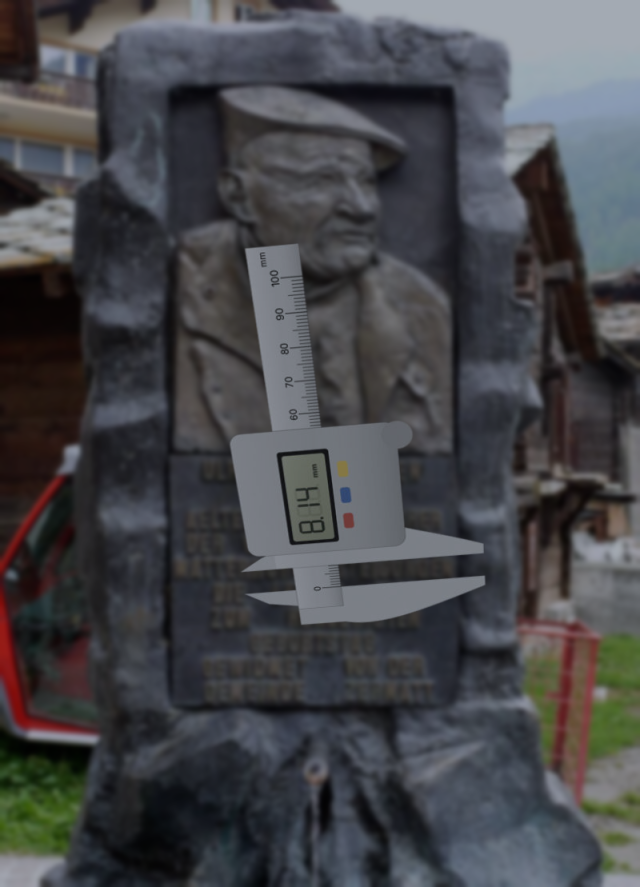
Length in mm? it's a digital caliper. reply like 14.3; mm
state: 8.14; mm
